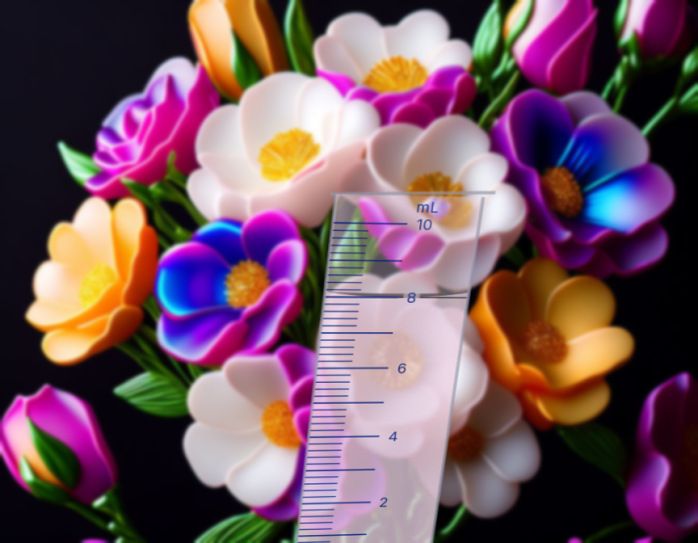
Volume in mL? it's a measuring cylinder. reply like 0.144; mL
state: 8; mL
